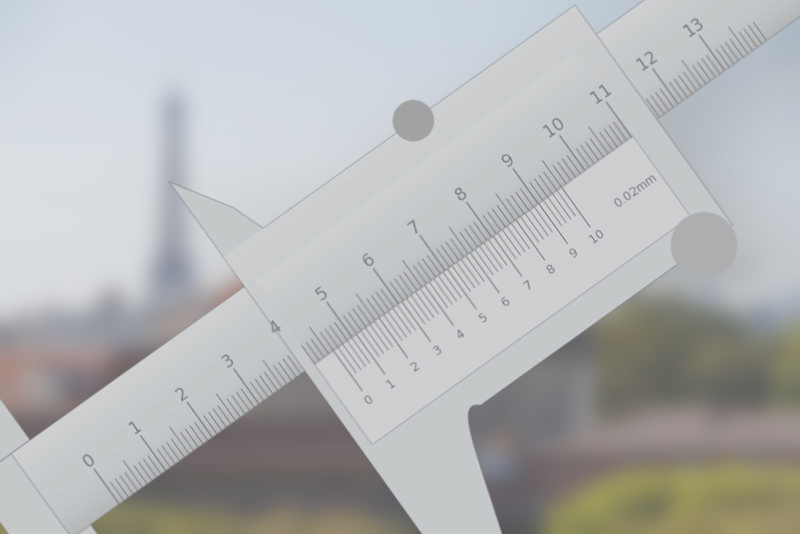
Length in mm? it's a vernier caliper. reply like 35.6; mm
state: 46.0; mm
